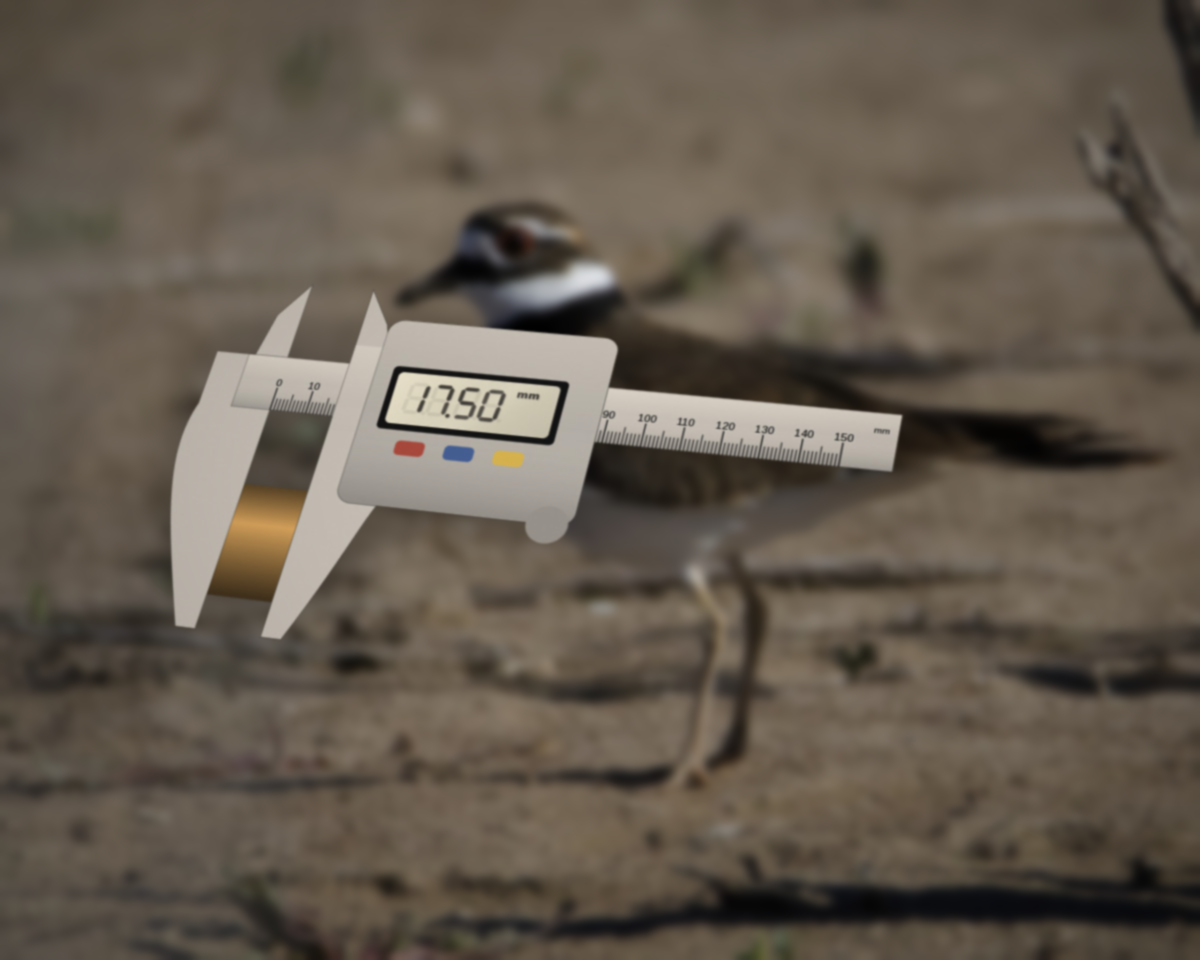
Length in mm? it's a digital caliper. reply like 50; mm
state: 17.50; mm
